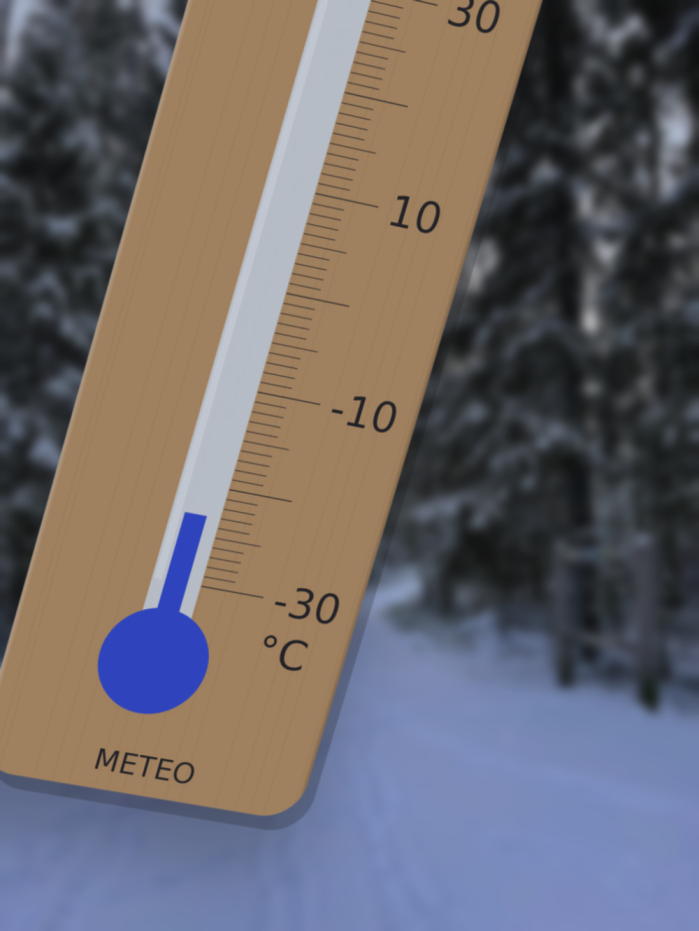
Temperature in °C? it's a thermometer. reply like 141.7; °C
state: -23; °C
